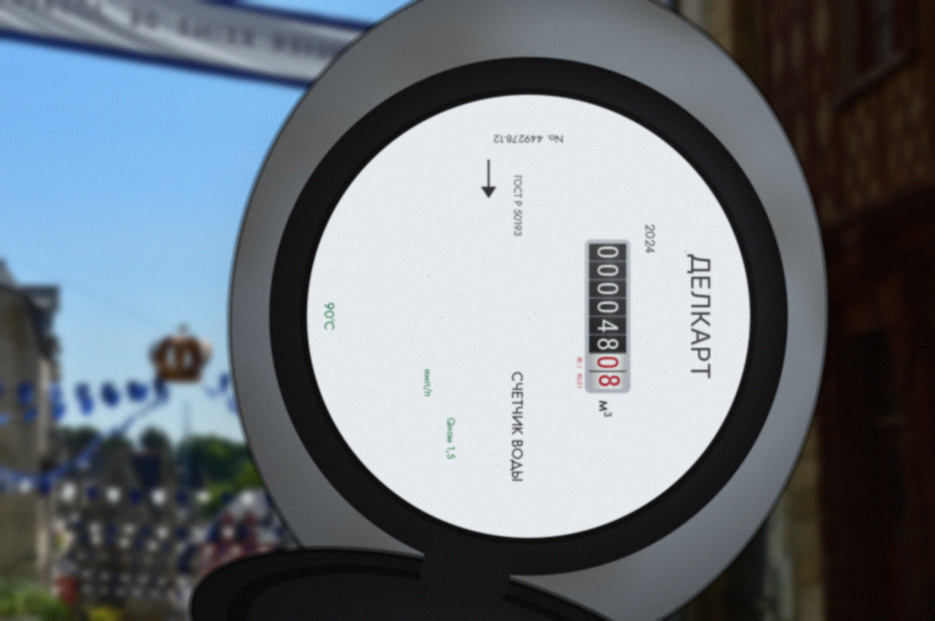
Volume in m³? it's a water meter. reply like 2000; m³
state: 48.08; m³
